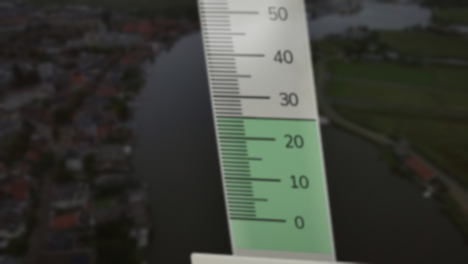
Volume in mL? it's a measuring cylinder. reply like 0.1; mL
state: 25; mL
